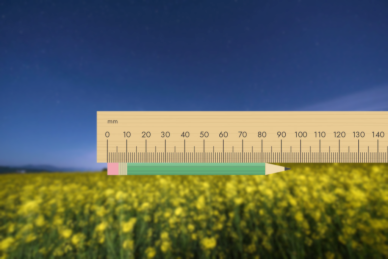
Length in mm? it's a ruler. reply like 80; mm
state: 95; mm
